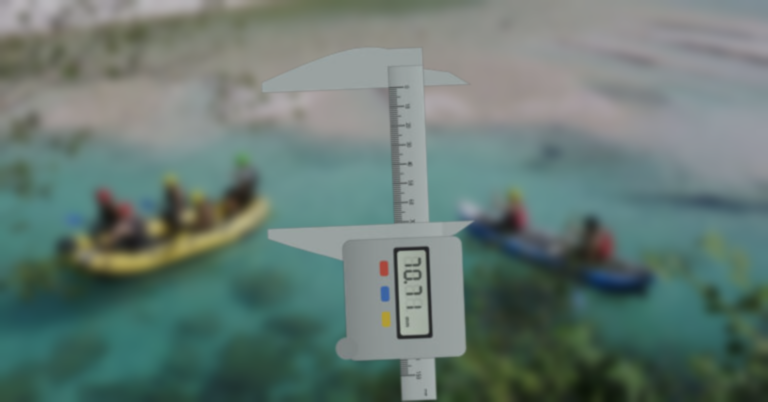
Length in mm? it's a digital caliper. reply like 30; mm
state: 70.71; mm
